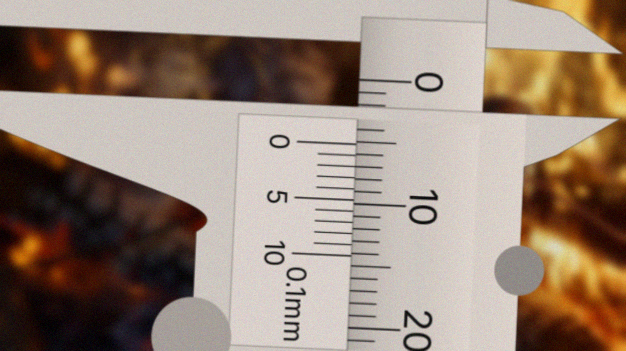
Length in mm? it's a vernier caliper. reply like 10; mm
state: 5.2; mm
